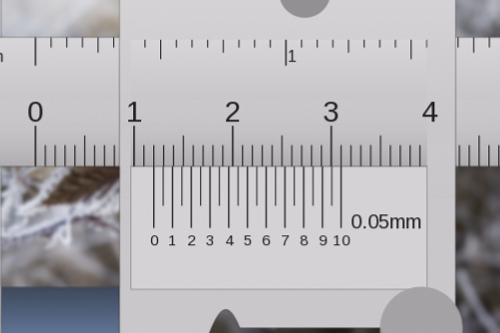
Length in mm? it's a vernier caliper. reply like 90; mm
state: 12.0; mm
